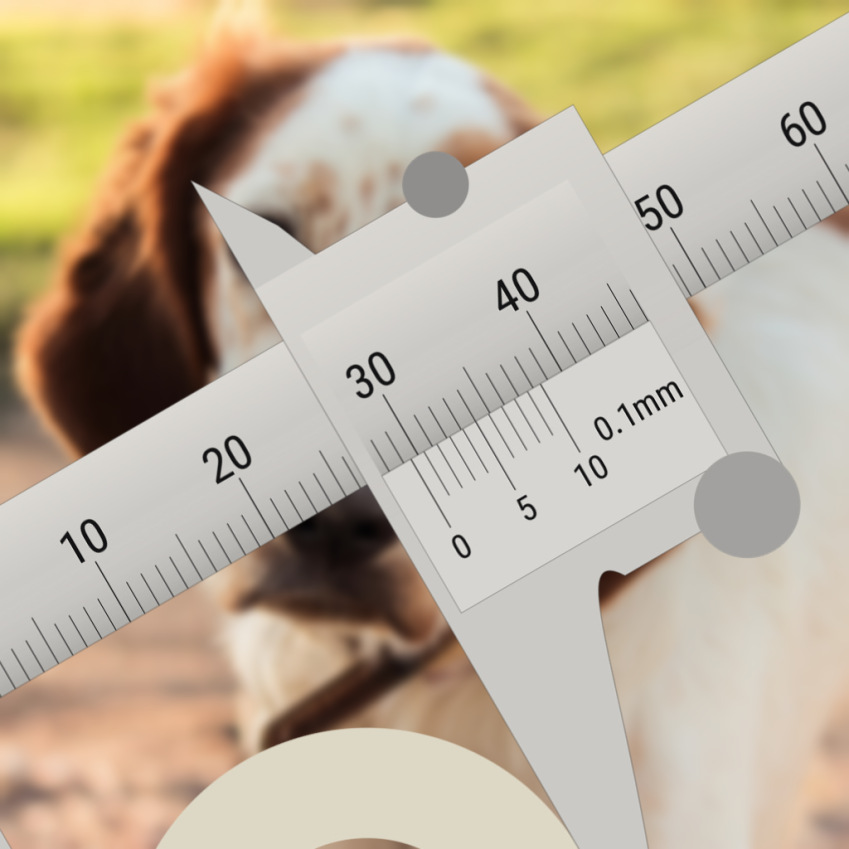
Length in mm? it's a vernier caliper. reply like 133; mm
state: 29.5; mm
